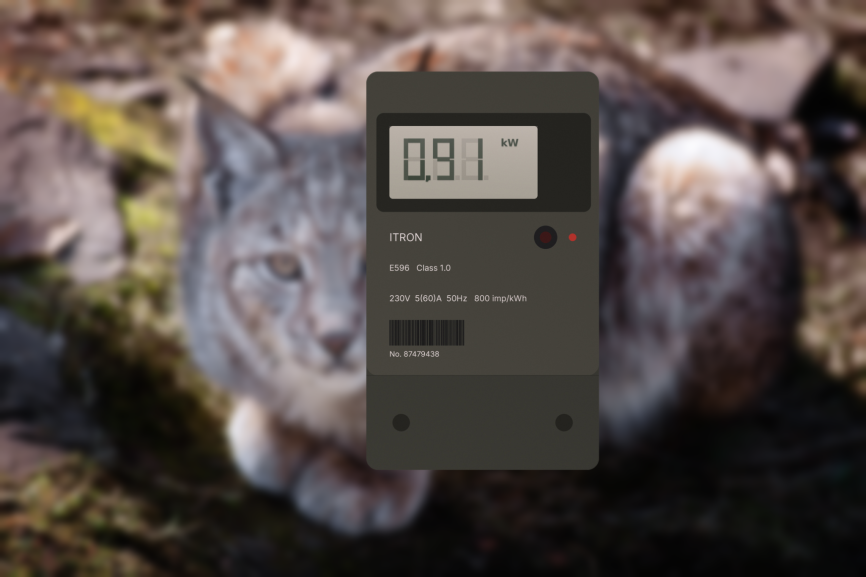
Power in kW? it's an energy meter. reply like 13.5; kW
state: 0.91; kW
